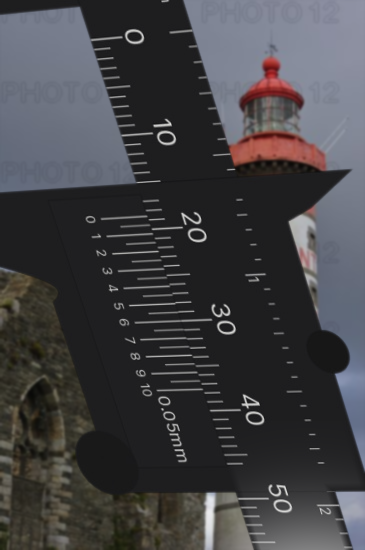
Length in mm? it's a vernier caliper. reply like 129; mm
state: 18.6; mm
